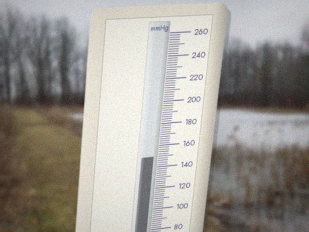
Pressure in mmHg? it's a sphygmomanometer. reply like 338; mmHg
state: 150; mmHg
